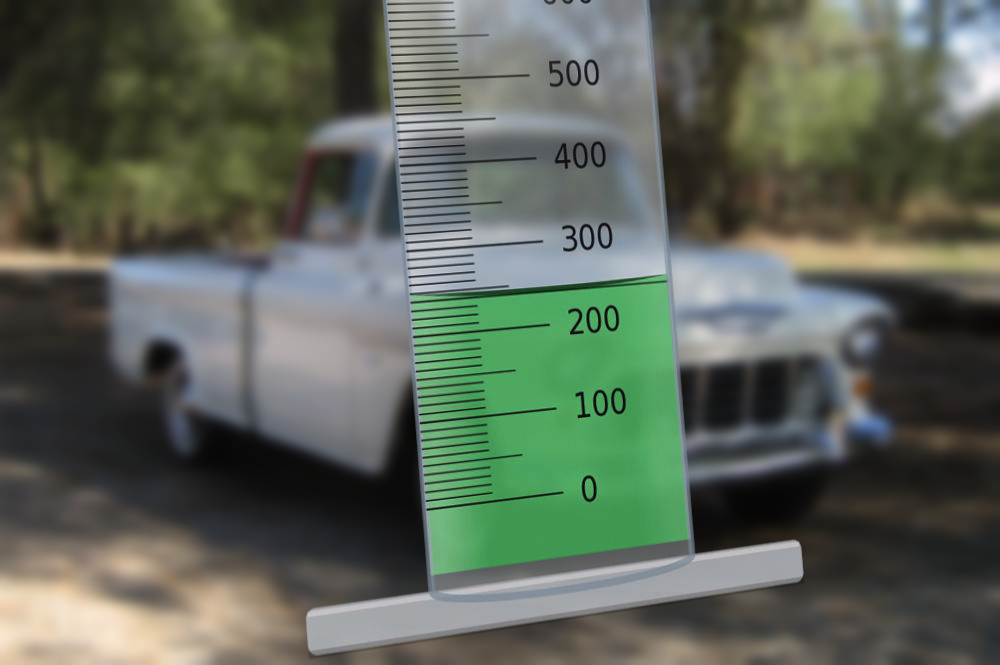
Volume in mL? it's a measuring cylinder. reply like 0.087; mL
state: 240; mL
